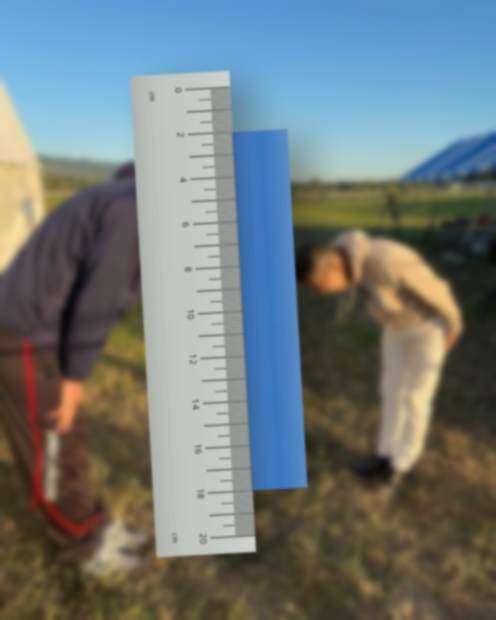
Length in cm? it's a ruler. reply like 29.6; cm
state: 16; cm
